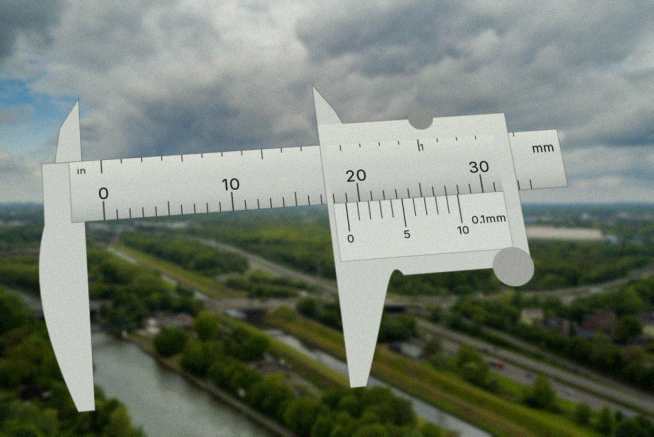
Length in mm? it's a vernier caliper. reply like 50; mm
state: 18.9; mm
